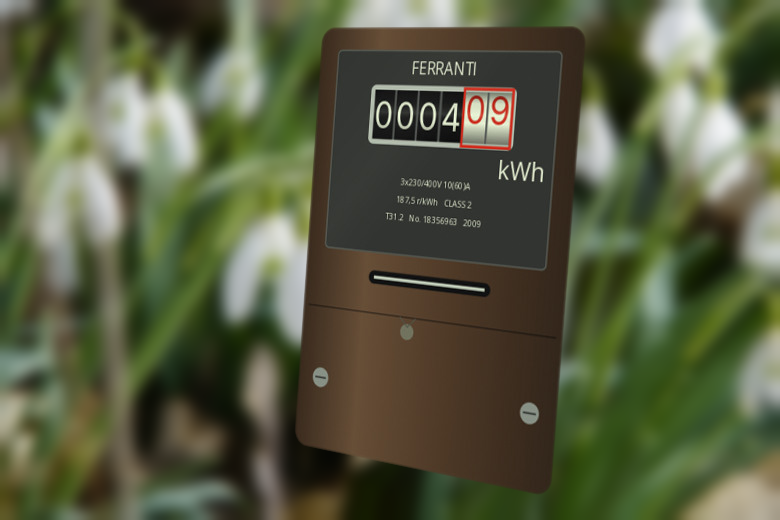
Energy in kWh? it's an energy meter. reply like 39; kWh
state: 4.09; kWh
